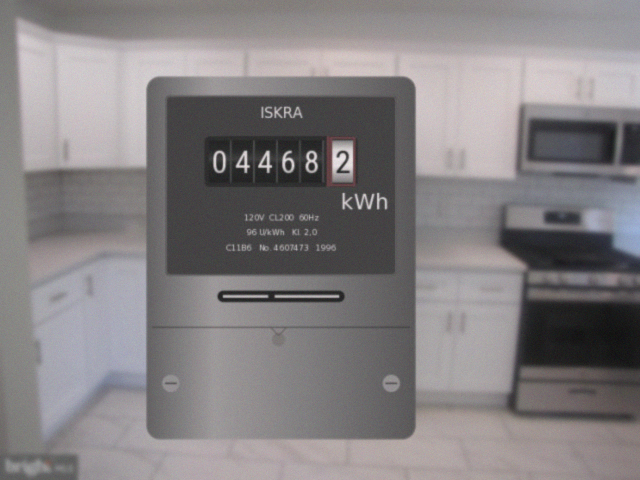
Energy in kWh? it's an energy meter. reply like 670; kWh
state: 4468.2; kWh
